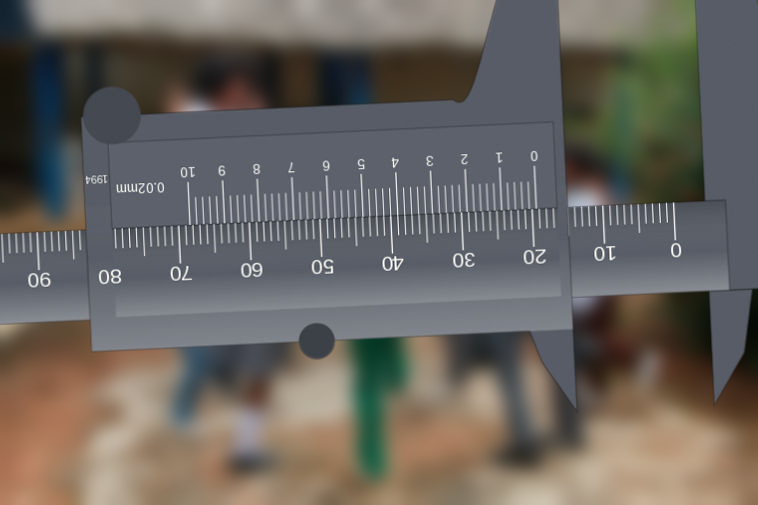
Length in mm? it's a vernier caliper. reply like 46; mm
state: 19.4; mm
